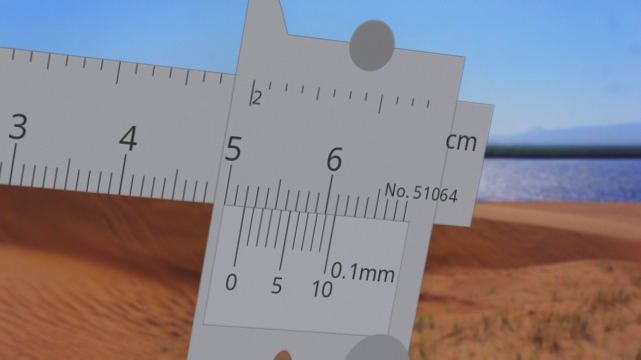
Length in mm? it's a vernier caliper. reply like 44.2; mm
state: 52.0; mm
